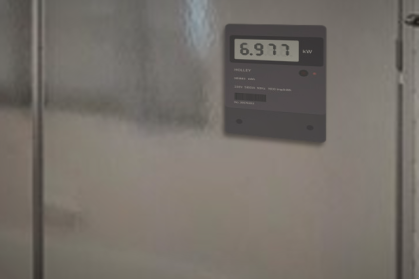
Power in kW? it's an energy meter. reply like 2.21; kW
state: 6.977; kW
